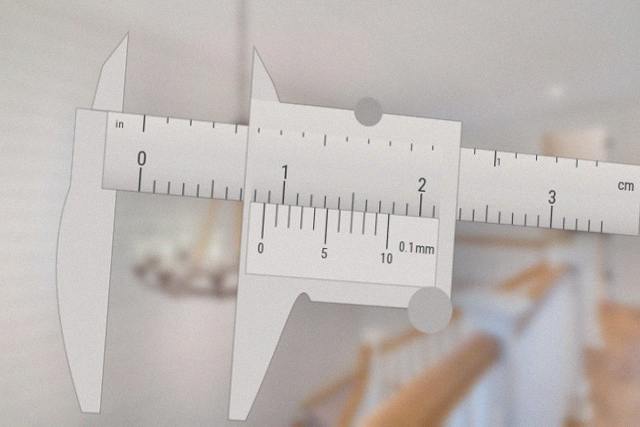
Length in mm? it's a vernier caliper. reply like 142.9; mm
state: 8.7; mm
